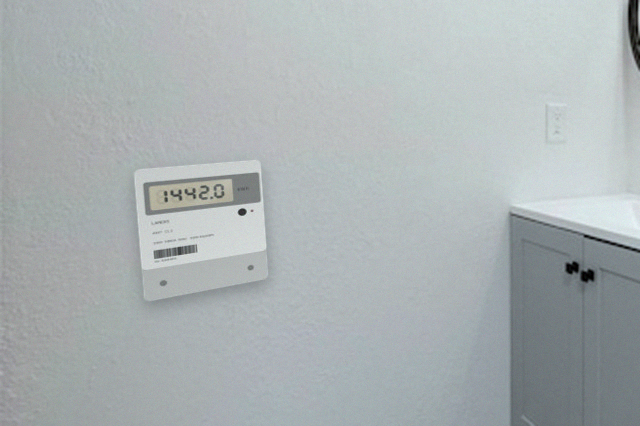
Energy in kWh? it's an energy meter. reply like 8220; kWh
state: 1442.0; kWh
